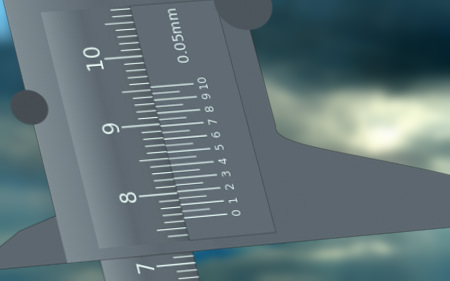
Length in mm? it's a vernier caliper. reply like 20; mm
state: 76.4; mm
